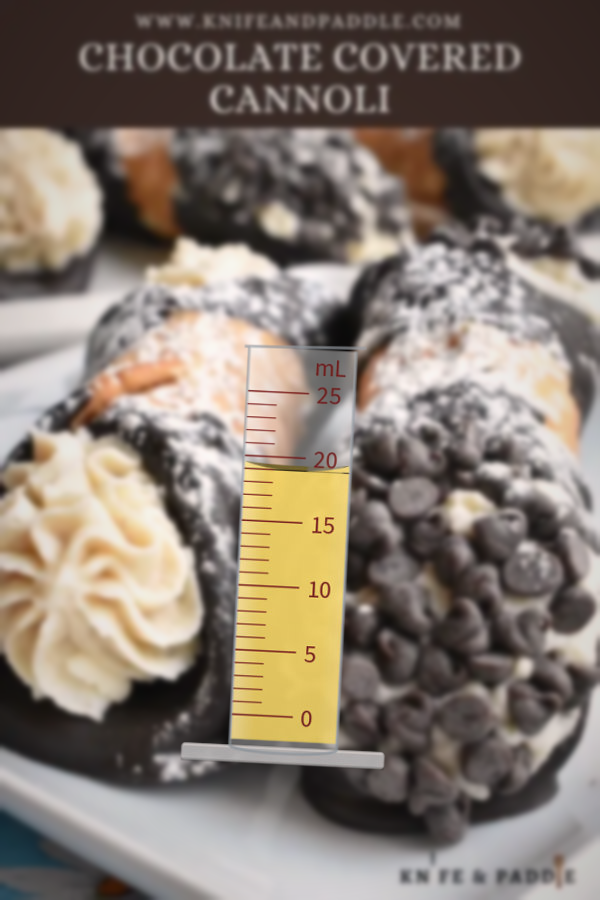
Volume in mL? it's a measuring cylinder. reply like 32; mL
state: 19; mL
